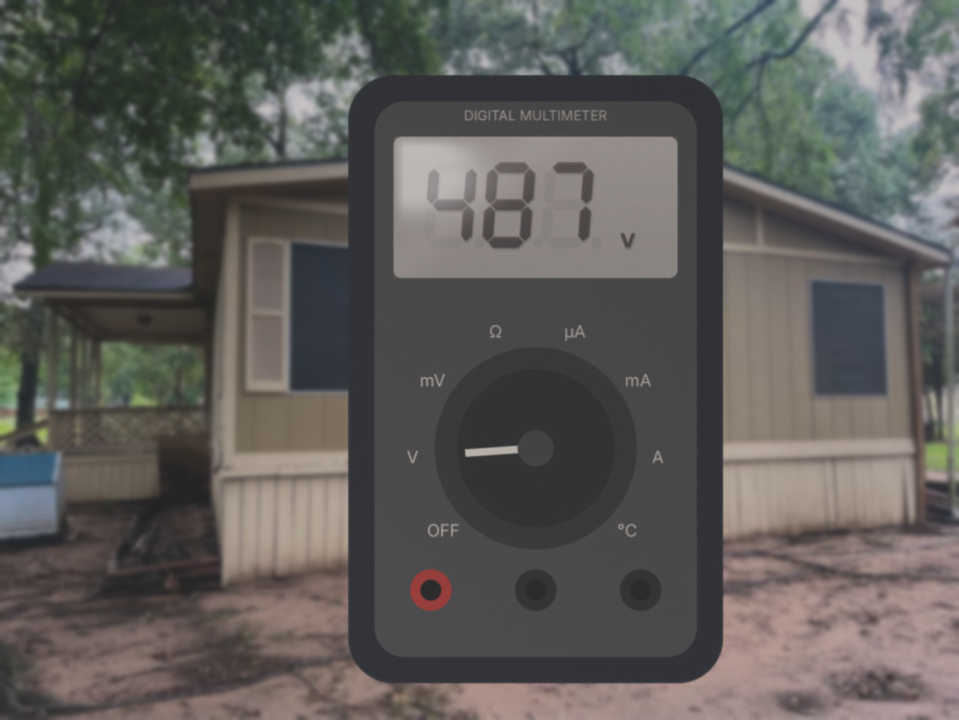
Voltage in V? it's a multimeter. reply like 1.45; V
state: 487; V
